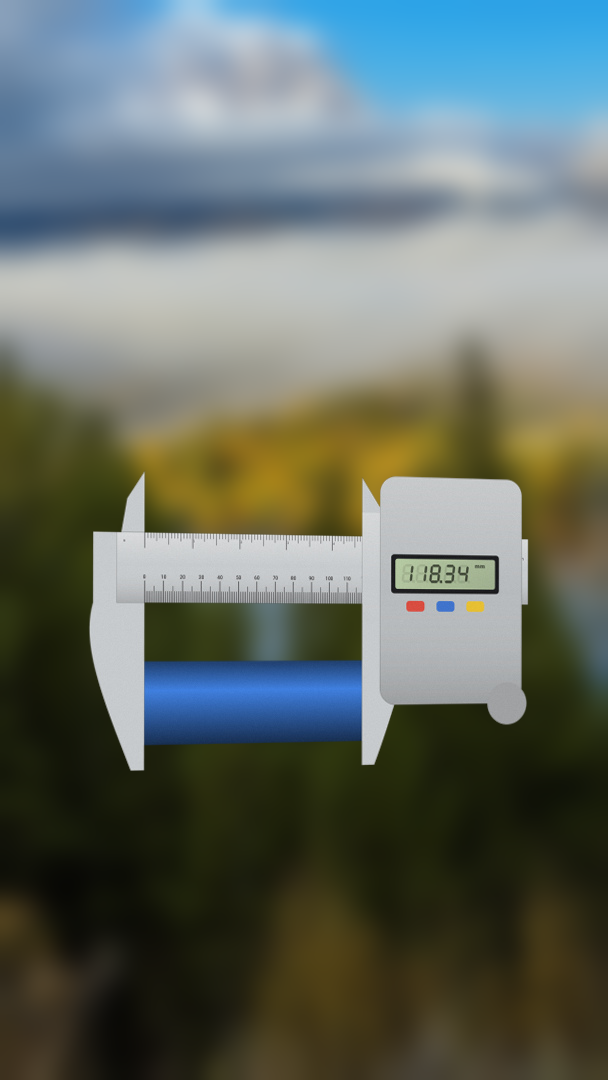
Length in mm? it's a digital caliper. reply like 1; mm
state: 118.34; mm
